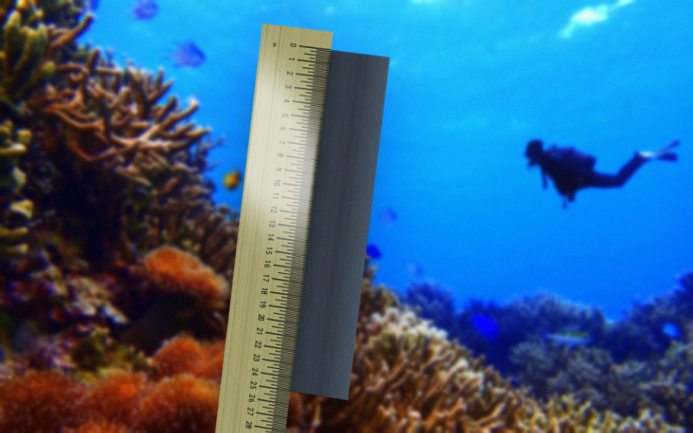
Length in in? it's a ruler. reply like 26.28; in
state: 25; in
